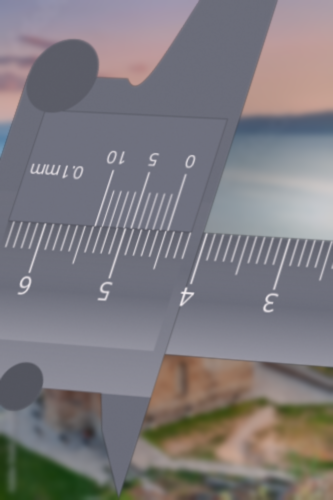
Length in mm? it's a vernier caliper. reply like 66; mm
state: 44.8; mm
